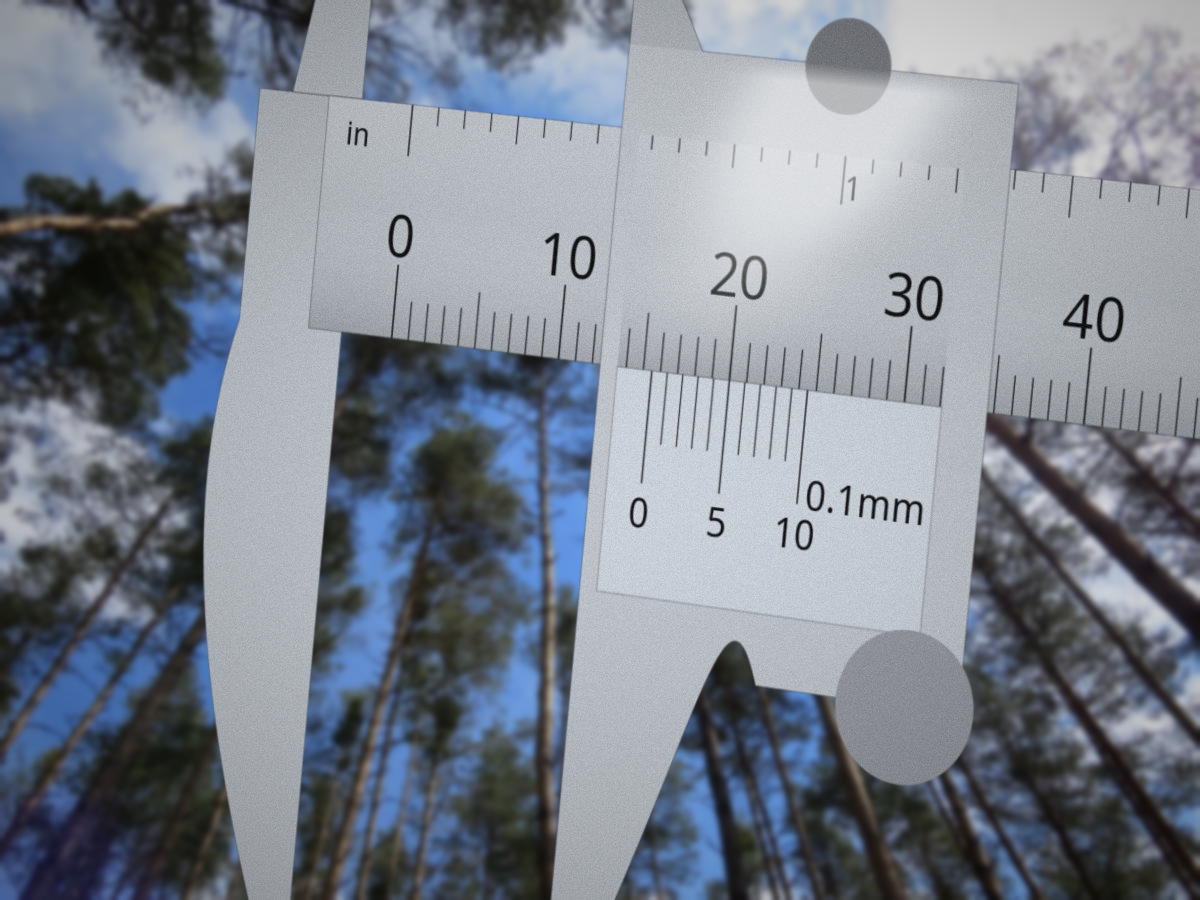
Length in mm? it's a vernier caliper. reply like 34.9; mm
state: 15.5; mm
